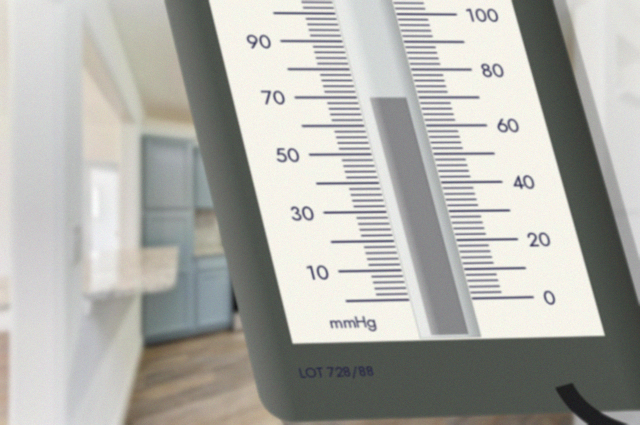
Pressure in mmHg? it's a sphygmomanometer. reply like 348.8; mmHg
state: 70; mmHg
